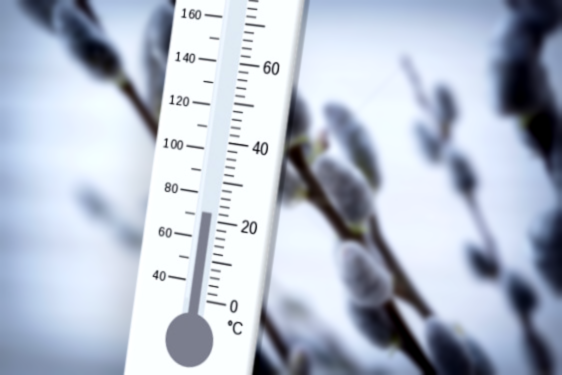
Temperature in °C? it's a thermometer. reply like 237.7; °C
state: 22; °C
